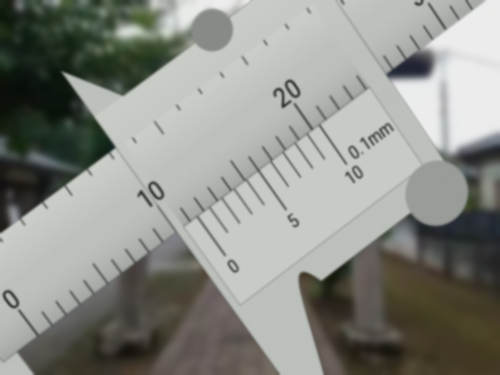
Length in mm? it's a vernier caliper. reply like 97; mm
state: 11.5; mm
